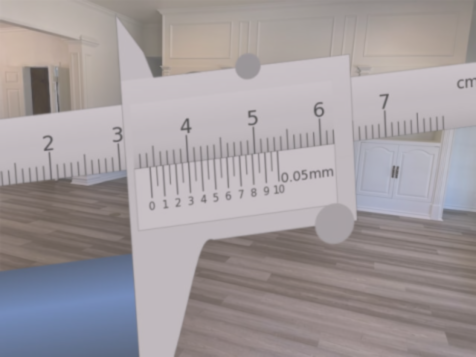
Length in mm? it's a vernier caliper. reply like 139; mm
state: 34.4; mm
